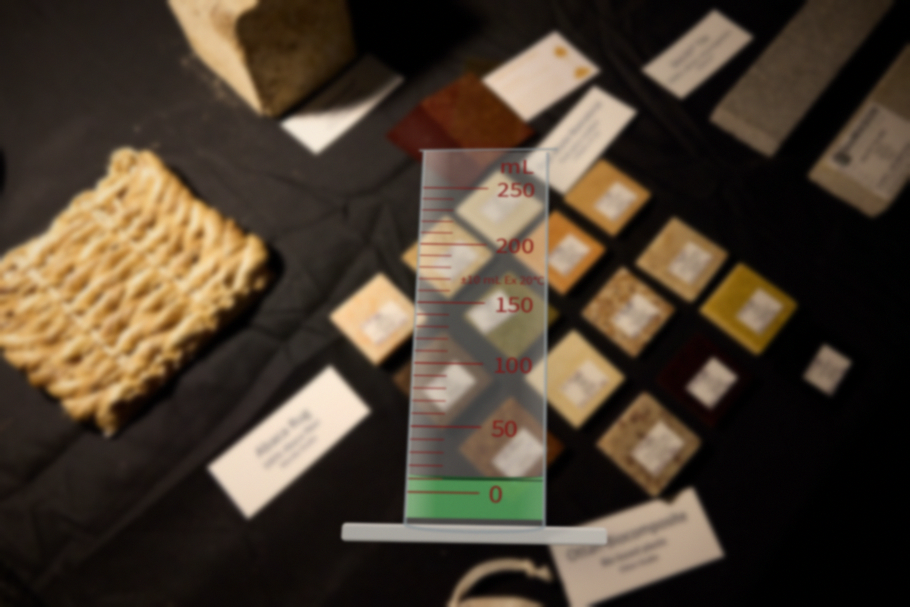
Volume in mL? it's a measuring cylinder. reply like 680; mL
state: 10; mL
